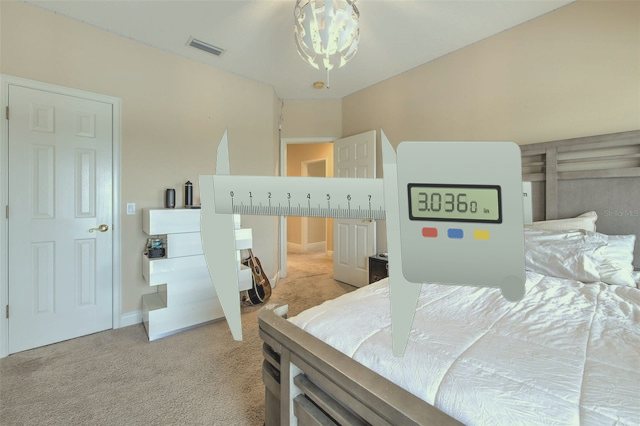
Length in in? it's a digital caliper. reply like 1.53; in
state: 3.0360; in
